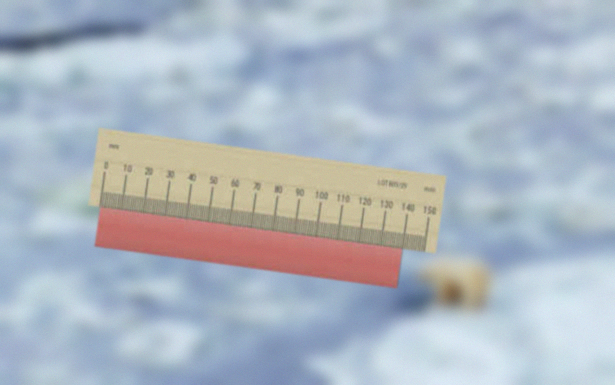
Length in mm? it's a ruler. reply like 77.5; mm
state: 140; mm
